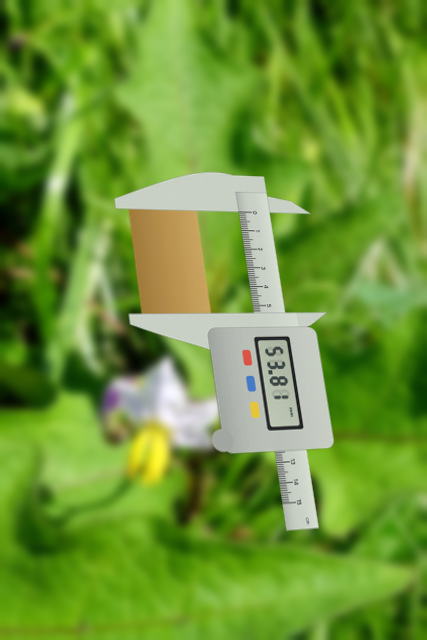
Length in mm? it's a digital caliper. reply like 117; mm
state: 53.81; mm
